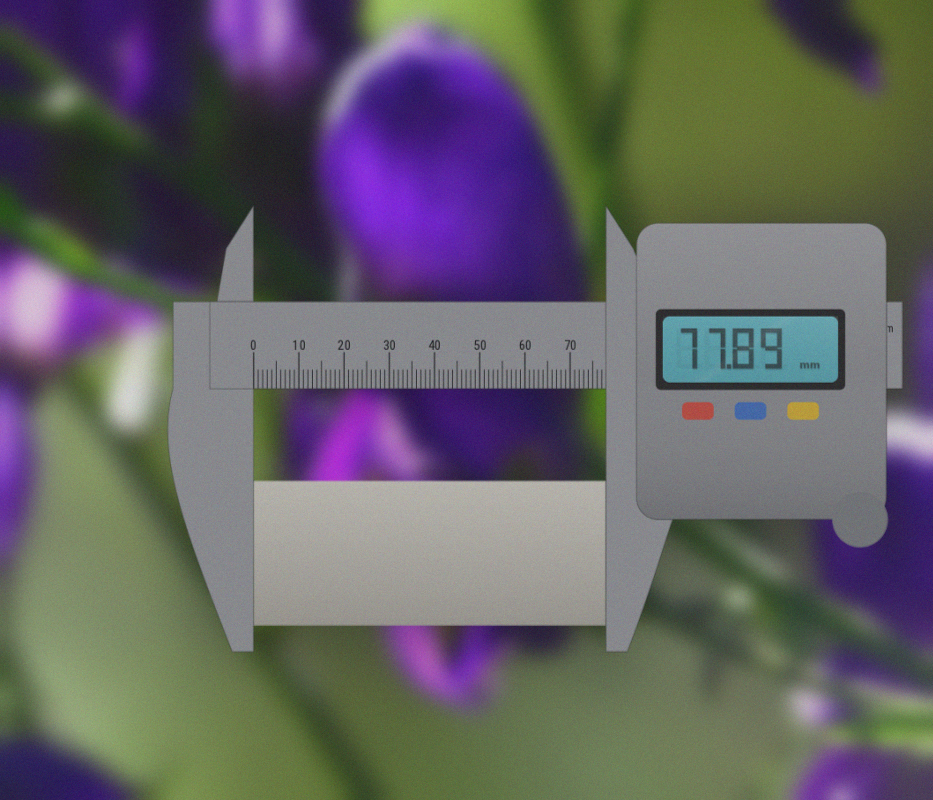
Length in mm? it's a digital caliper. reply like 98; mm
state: 77.89; mm
